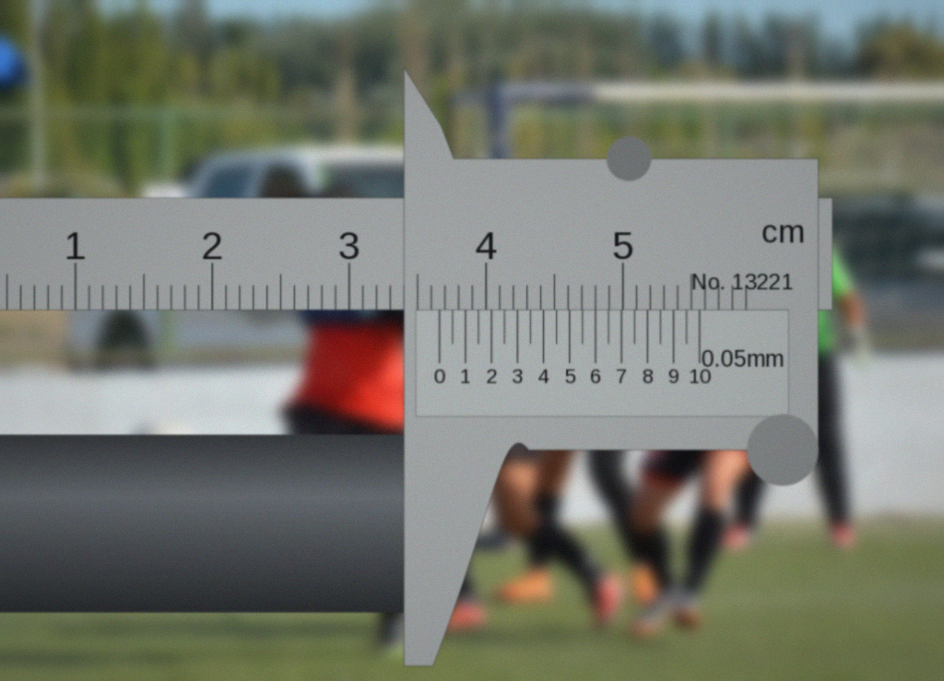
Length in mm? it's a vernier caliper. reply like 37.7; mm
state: 36.6; mm
